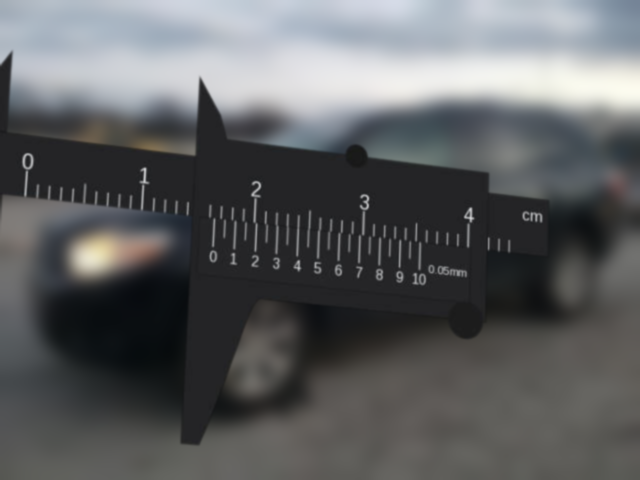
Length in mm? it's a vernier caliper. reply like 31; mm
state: 16.4; mm
